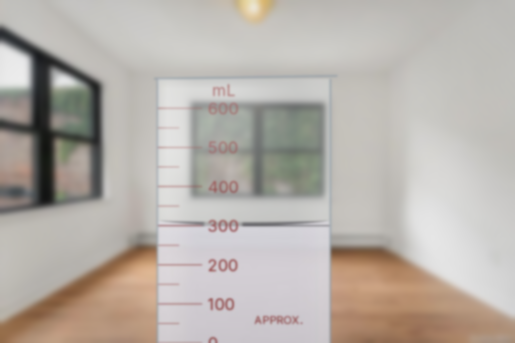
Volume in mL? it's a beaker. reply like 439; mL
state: 300; mL
